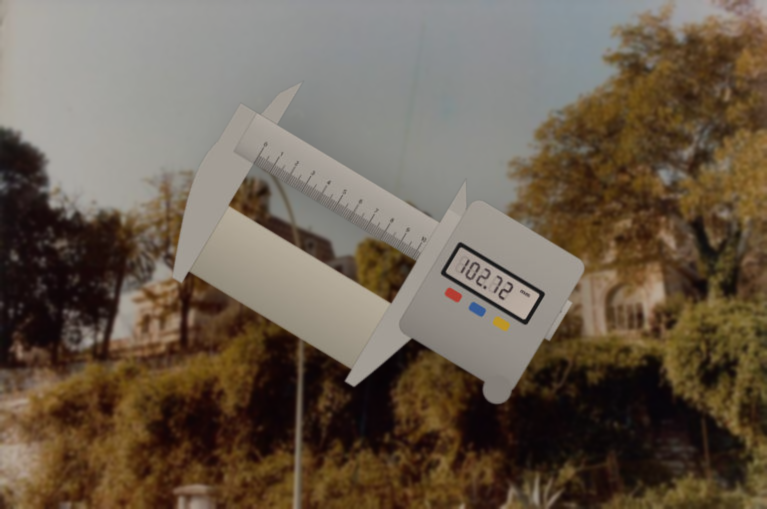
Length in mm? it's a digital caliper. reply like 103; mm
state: 102.72; mm
